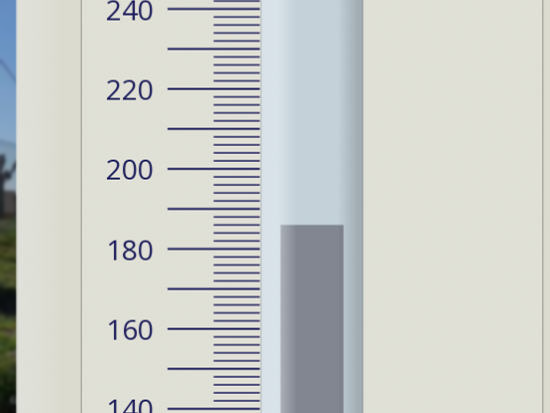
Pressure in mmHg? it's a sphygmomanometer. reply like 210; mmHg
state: 186; mmHg
